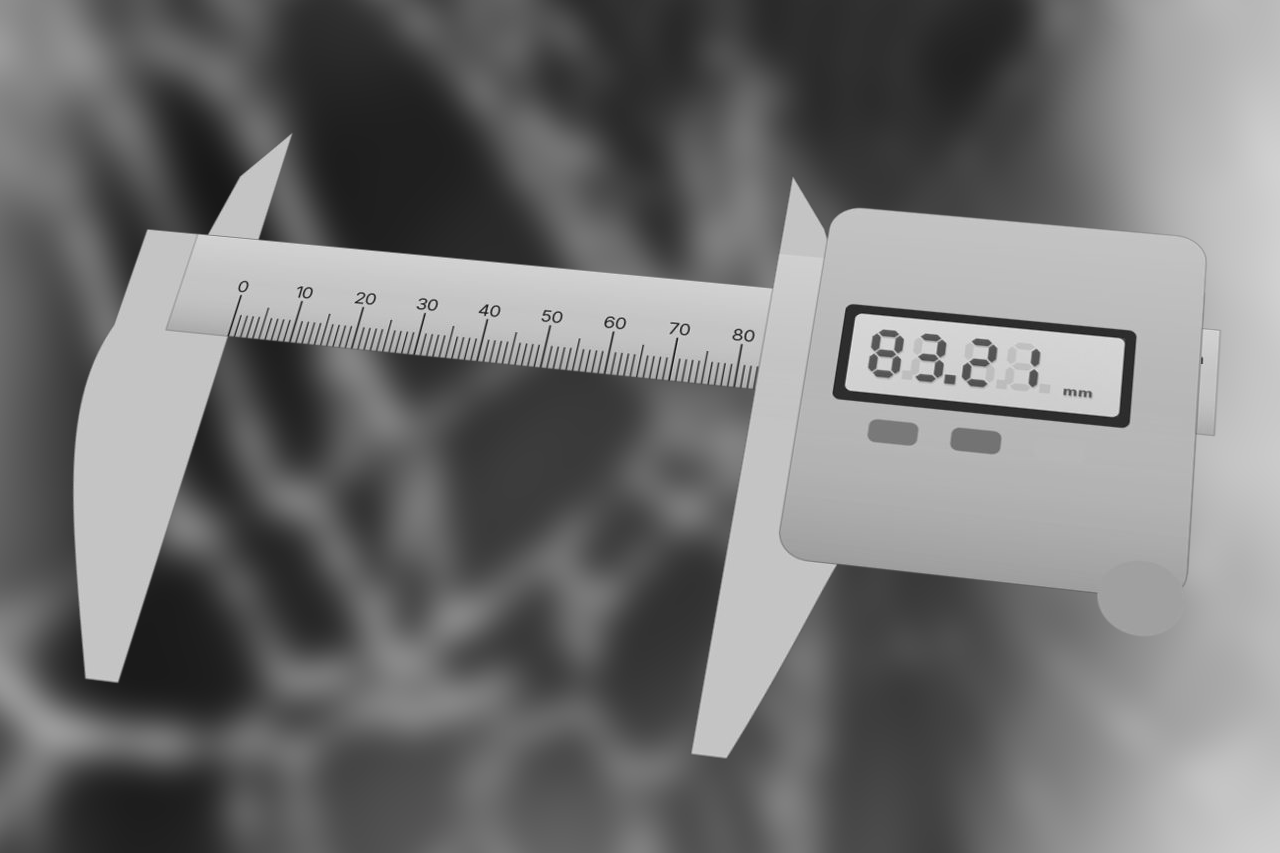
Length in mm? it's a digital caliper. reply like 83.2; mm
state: 83.21; mm
